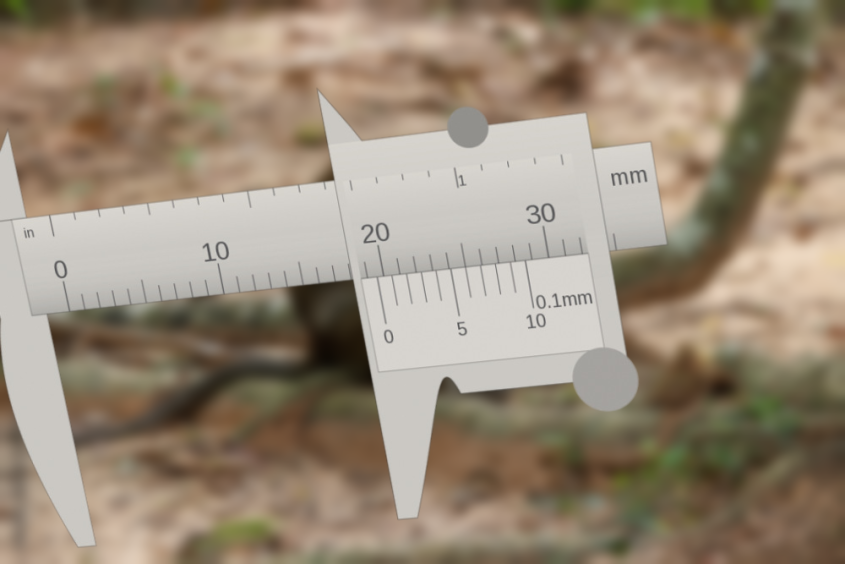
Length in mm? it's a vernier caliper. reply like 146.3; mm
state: 19.6; mm
